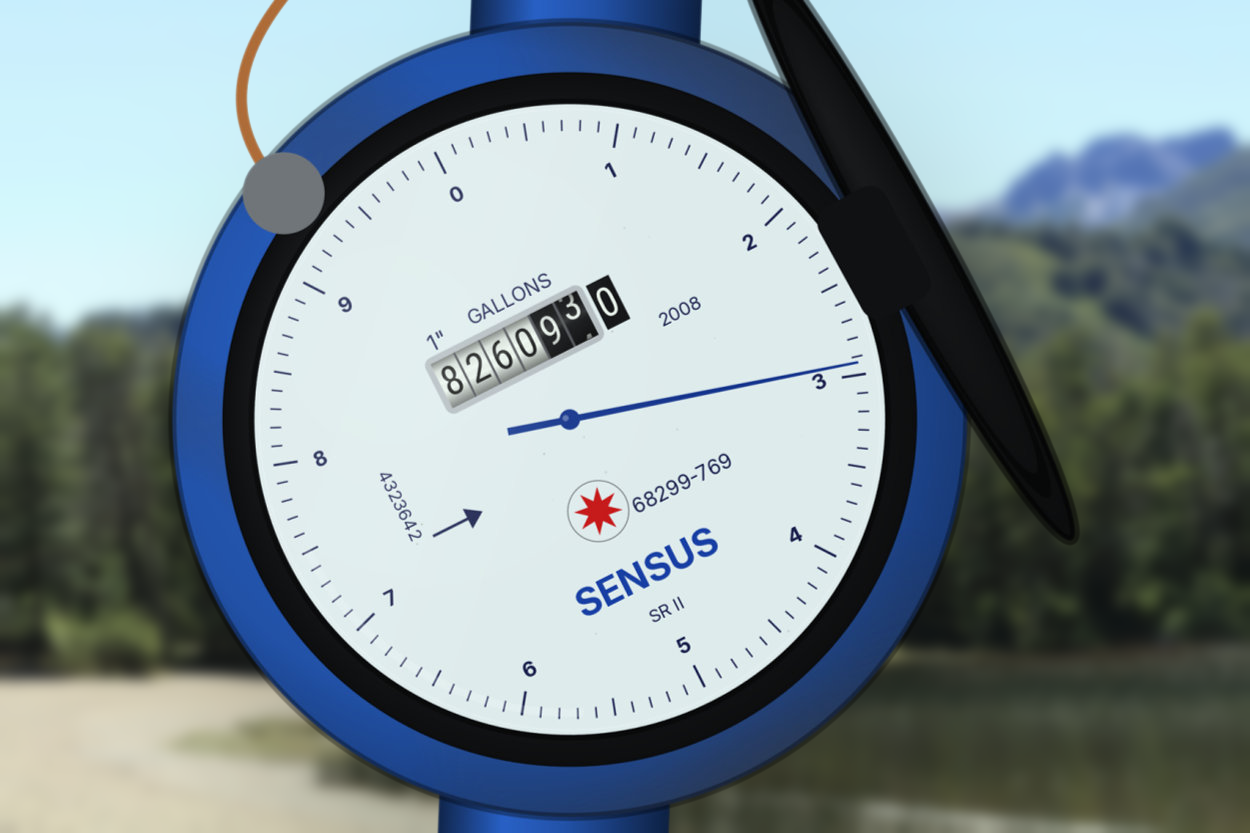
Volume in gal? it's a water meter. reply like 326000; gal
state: 8260932.9; gal
